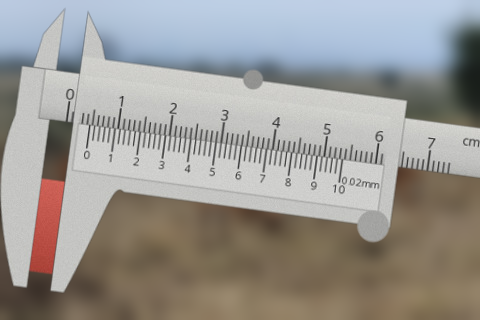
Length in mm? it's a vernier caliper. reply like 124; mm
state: 4.5; mm
